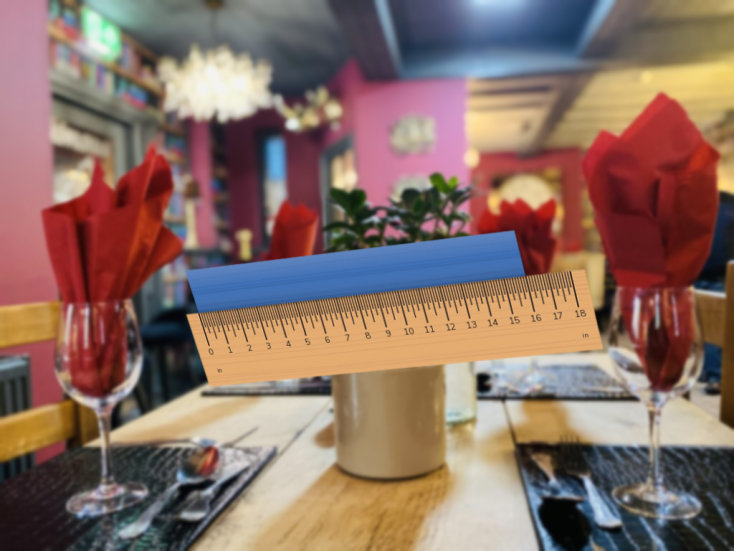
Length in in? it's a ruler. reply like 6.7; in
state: 16; in
